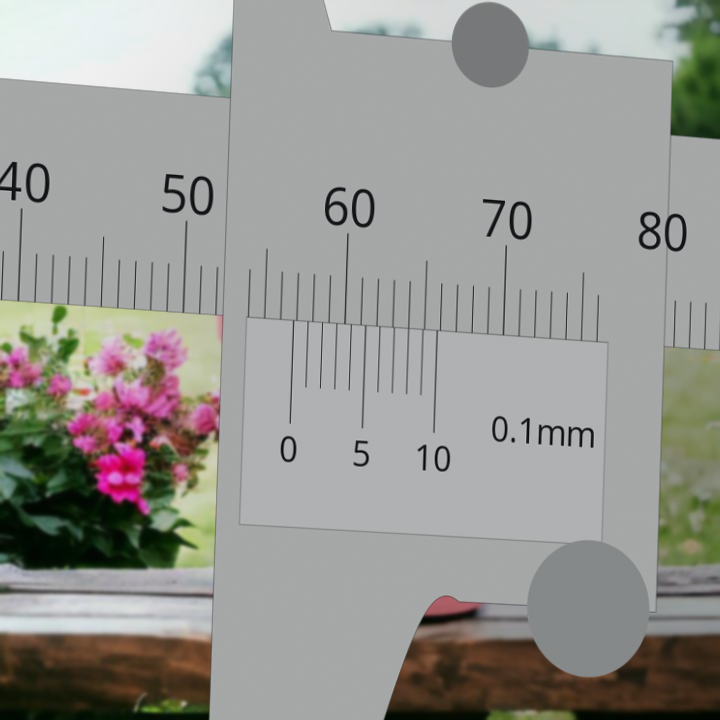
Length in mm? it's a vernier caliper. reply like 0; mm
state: 56.8; mm
